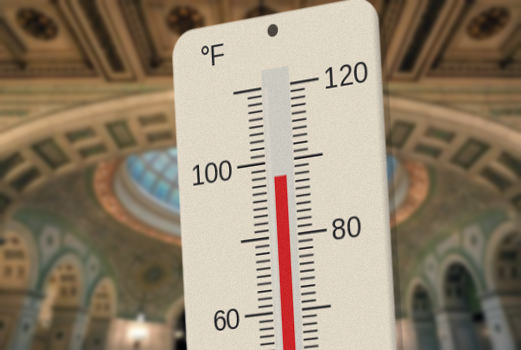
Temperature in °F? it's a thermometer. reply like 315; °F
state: 96; °F
